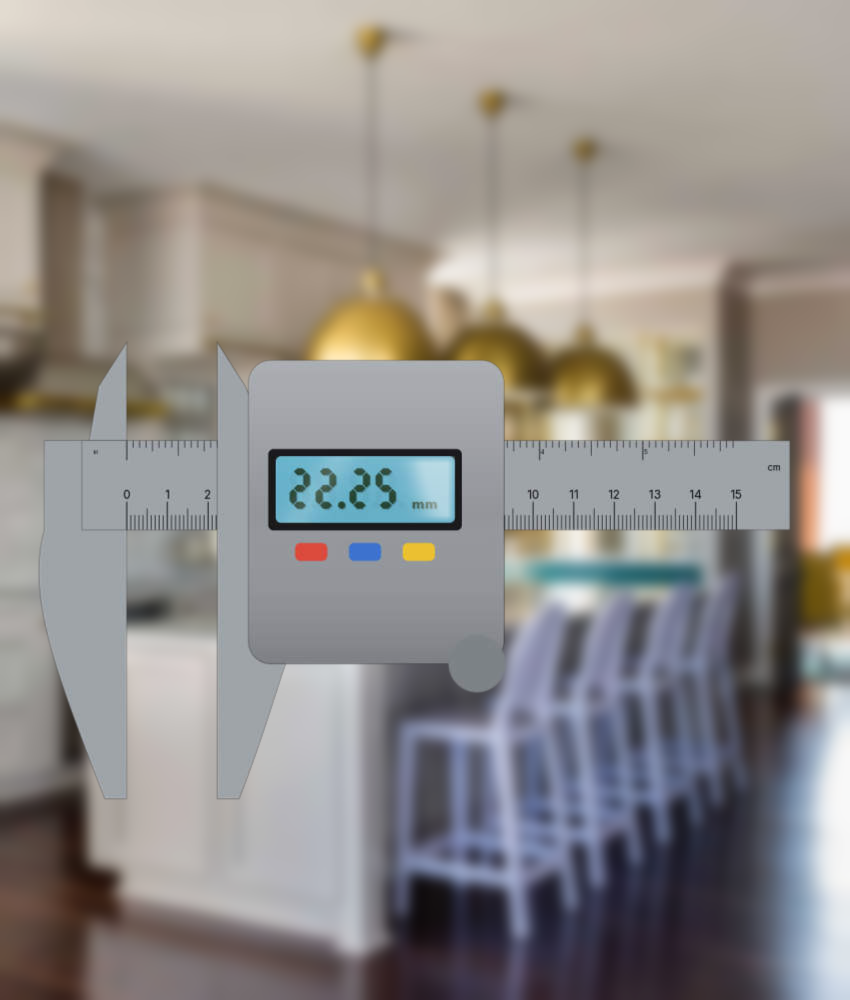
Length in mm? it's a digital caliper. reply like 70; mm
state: 22.25; mm
